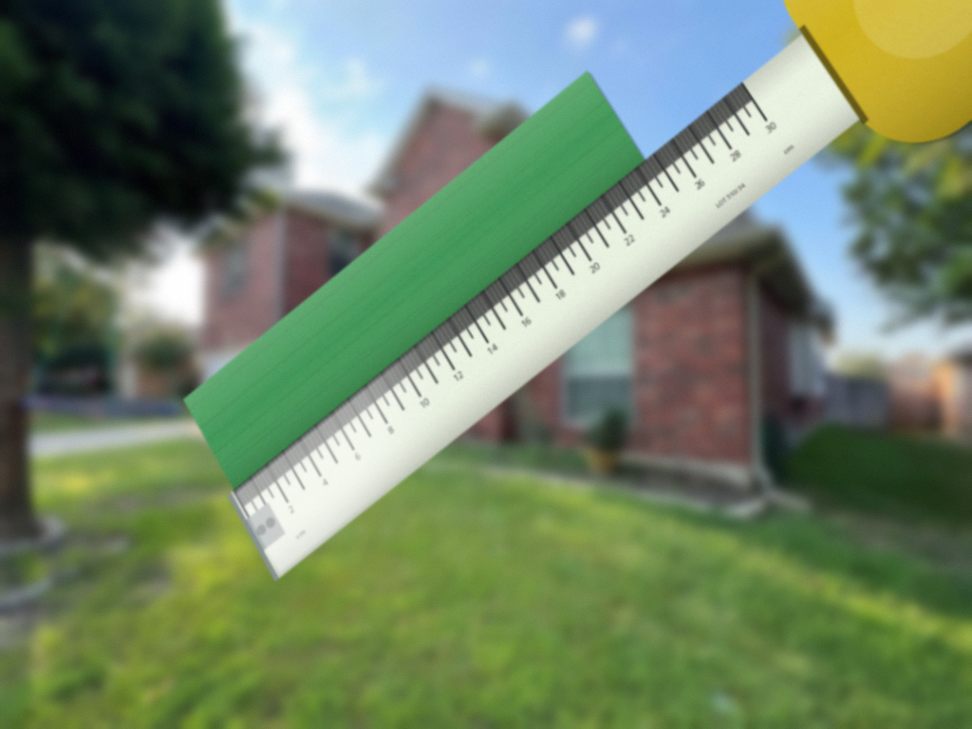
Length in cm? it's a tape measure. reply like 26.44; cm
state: 24.5; cm
